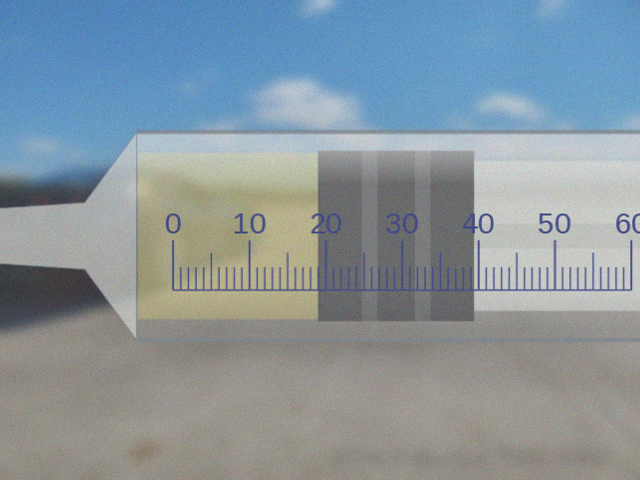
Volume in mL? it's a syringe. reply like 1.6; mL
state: 19; mL
